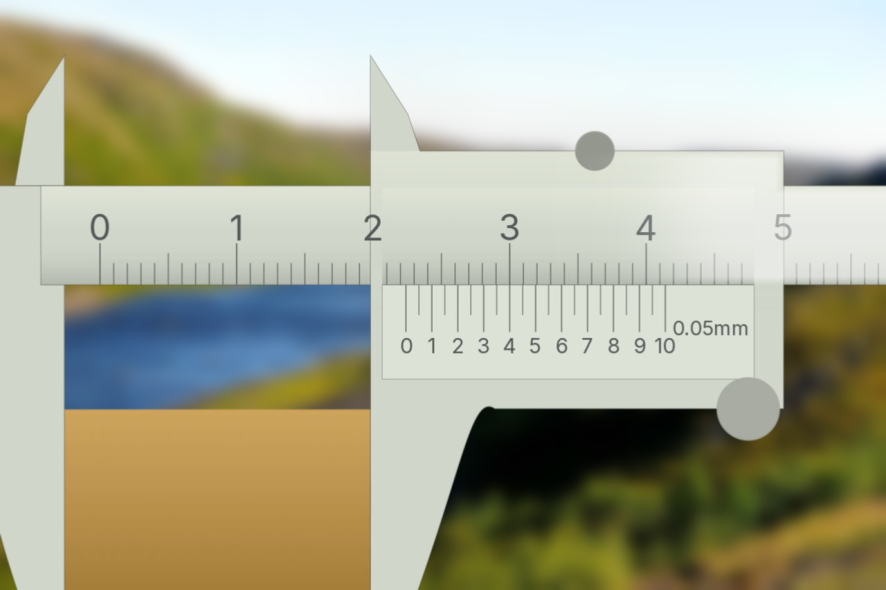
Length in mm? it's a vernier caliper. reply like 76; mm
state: 22.4; mm
